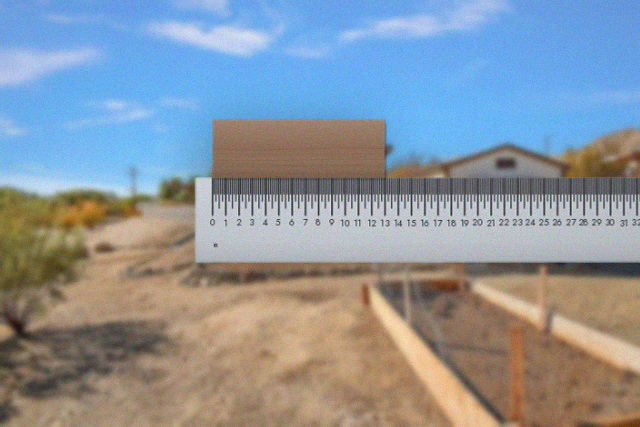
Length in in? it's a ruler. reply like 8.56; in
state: 13; in
